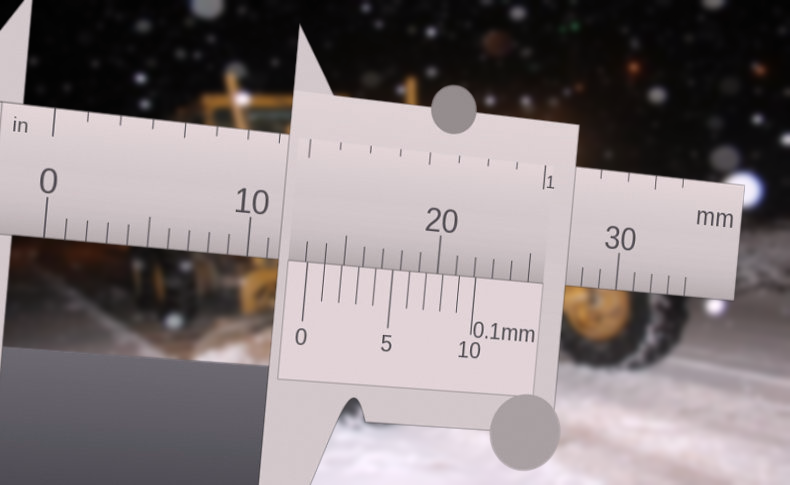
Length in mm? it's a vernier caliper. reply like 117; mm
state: 13.1; mm
